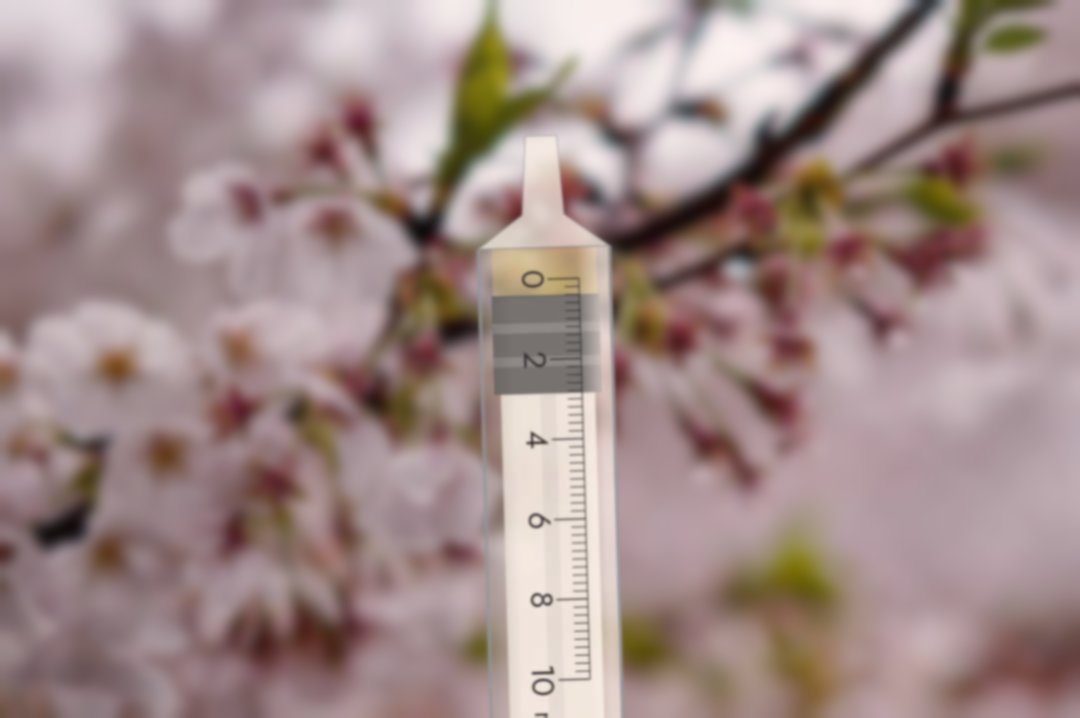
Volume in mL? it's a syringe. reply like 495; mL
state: 0.4; mL
